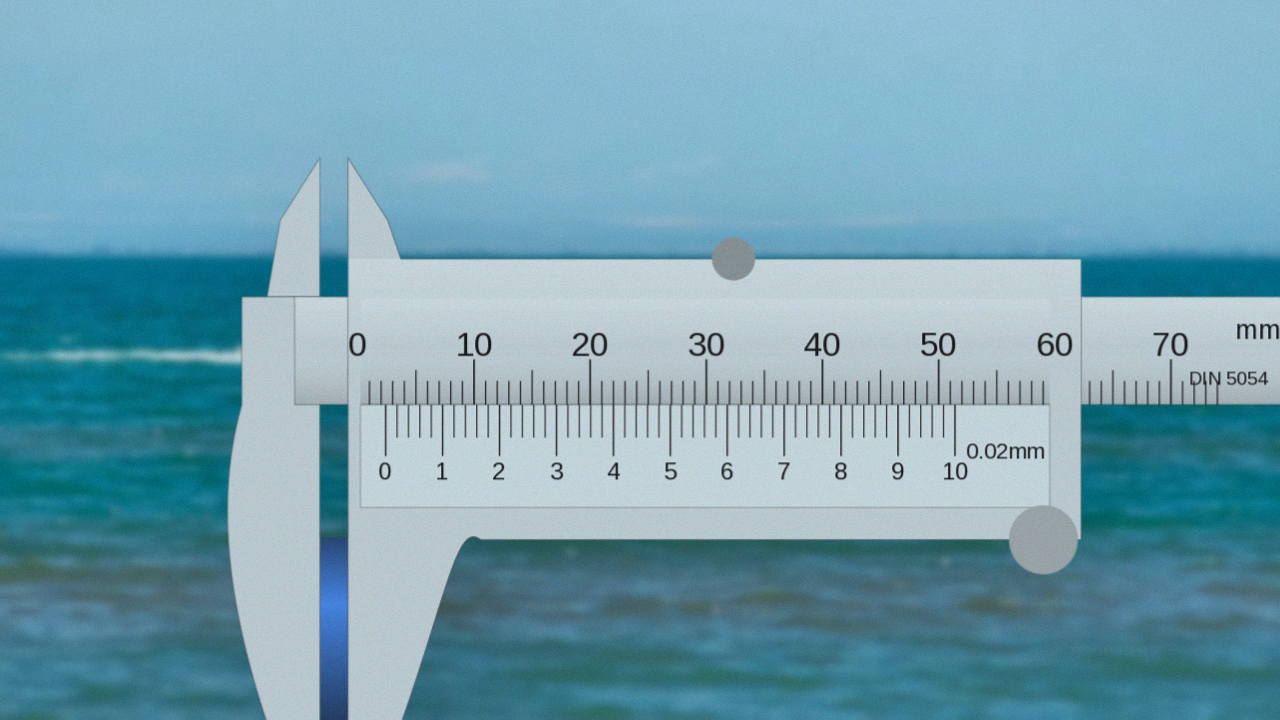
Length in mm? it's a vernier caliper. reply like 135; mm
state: 2.4; mm
